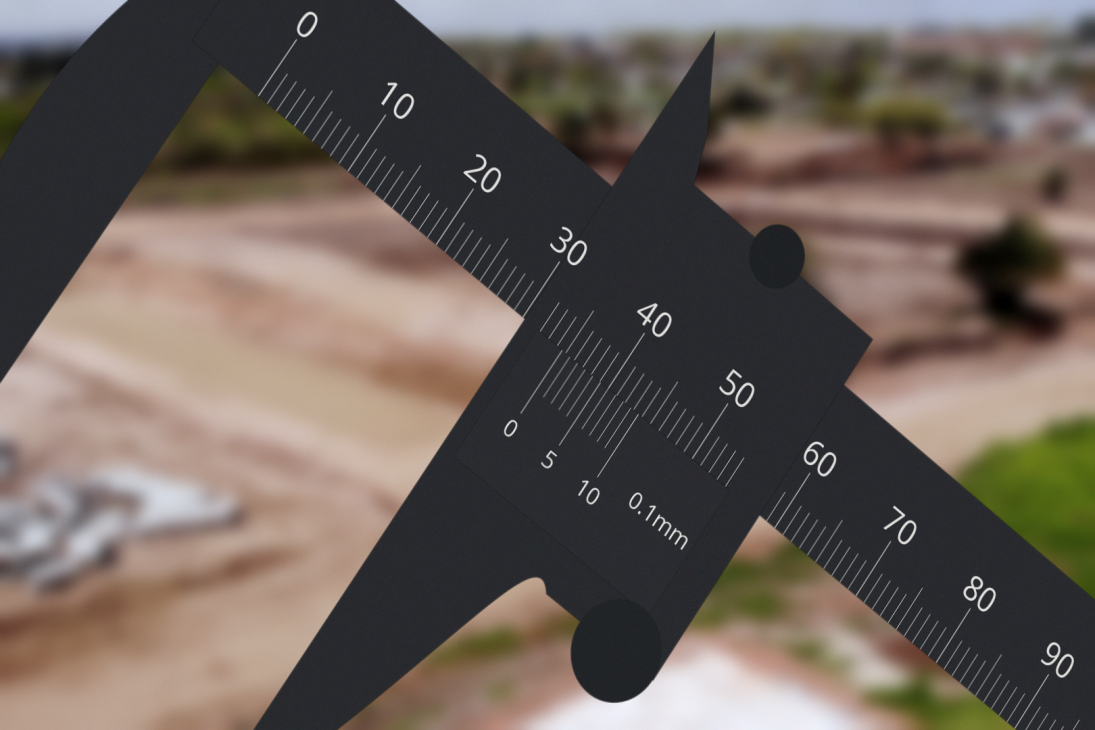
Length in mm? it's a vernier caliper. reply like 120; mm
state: 34.6; mm
